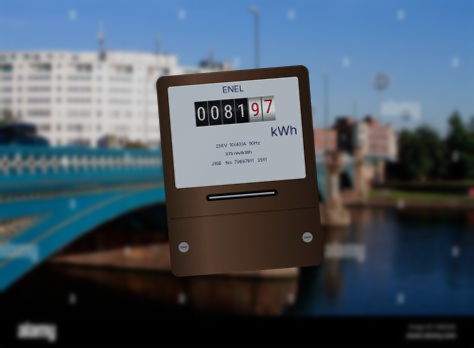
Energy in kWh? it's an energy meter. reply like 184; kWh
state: 81.97; kWh
